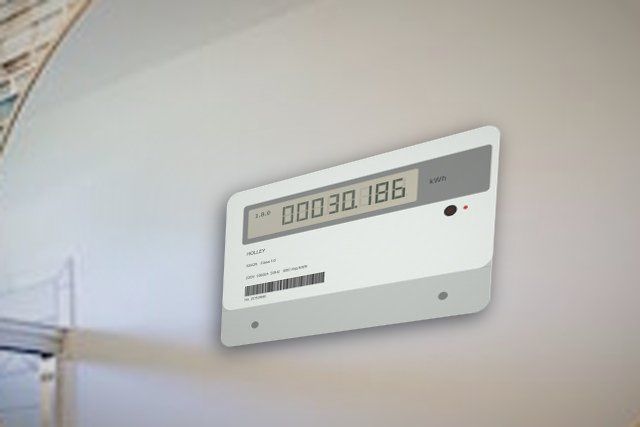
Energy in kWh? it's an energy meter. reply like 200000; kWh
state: 30.186; kWh
